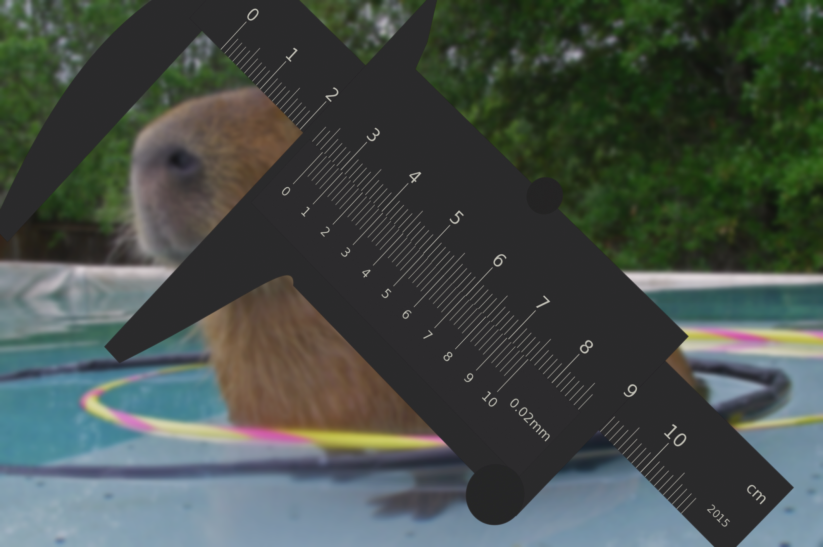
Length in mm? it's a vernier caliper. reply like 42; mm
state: 25.6; mm
